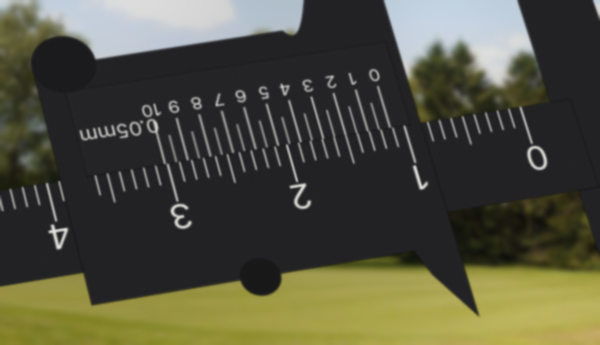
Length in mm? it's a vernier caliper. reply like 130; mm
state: 11.2; mm
